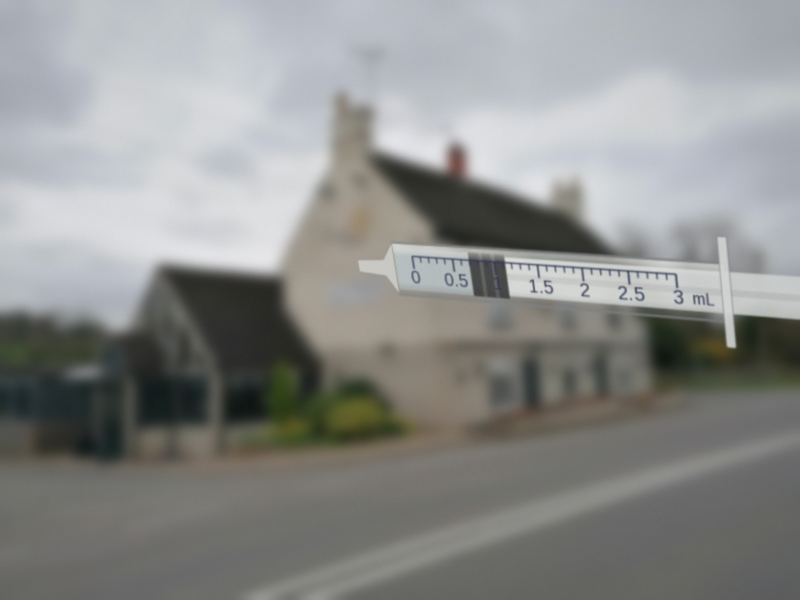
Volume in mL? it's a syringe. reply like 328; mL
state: 0.7; mL
